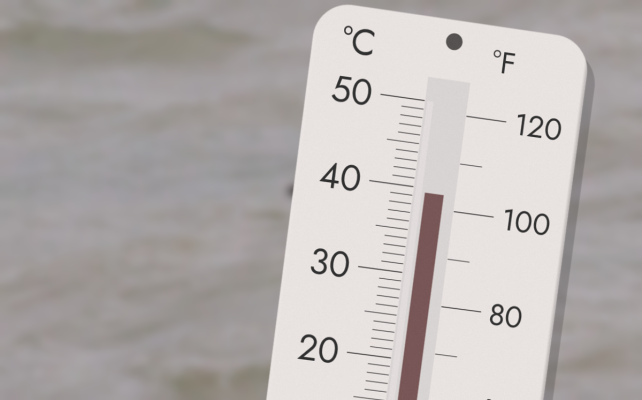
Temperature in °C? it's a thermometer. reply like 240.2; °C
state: 39.5; °C
